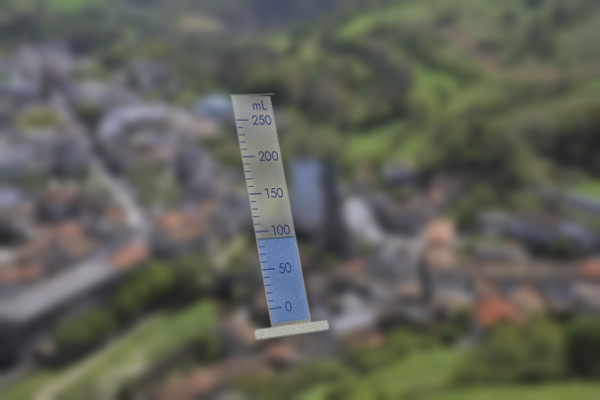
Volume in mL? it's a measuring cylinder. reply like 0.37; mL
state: 90; mL
